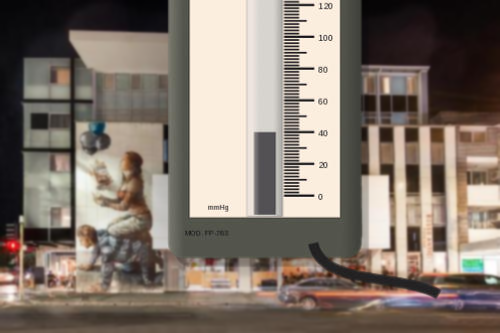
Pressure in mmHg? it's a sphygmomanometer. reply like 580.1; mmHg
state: 40; mmHg
